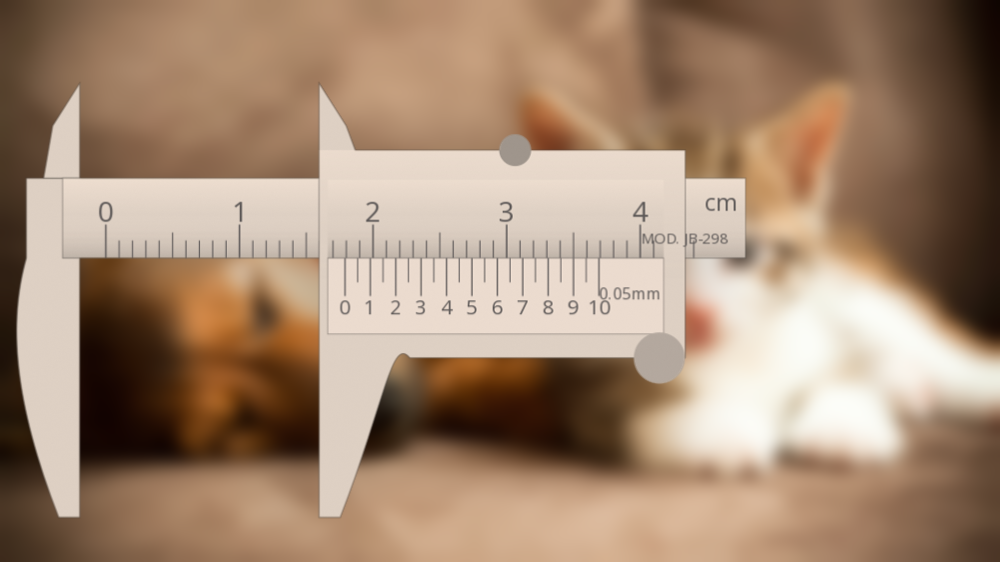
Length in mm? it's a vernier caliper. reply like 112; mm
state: 17.9; mm
